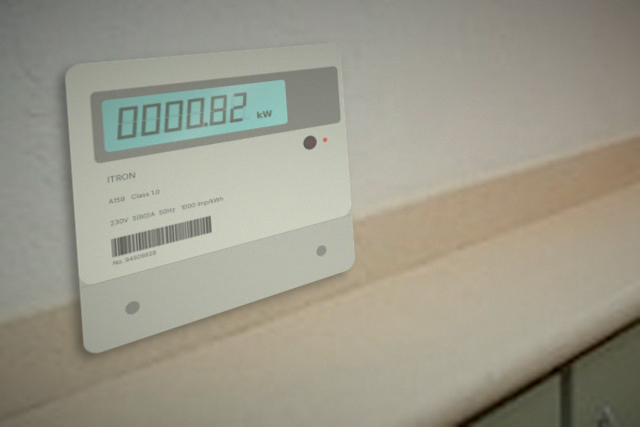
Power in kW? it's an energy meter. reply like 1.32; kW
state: 0.82; kW
